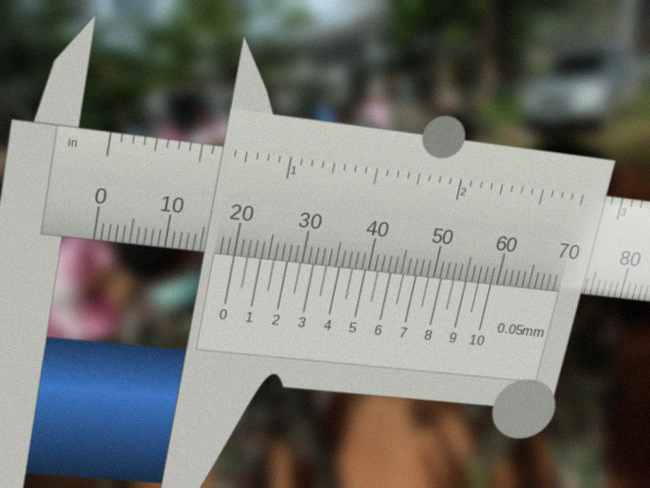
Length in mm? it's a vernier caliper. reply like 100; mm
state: 20.0; mm
